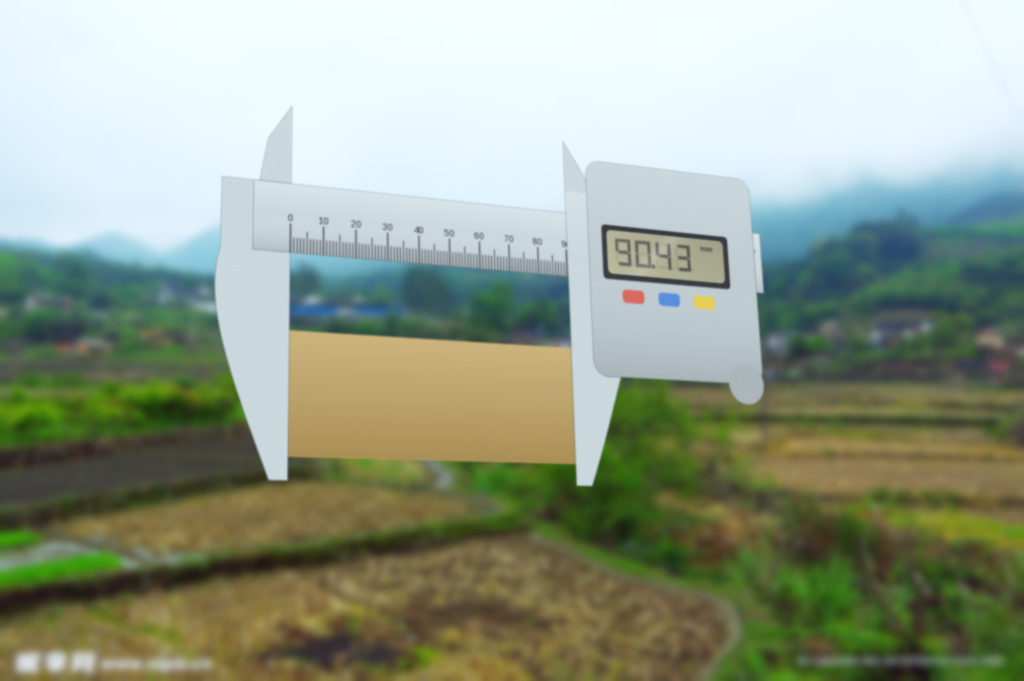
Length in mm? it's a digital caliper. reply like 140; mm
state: 90.43; mm
